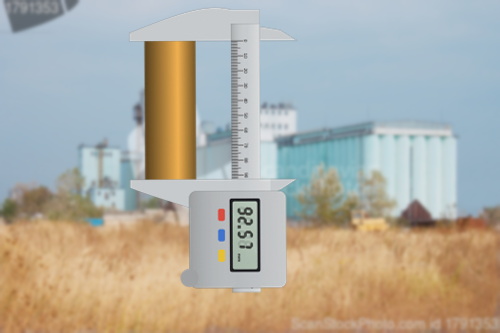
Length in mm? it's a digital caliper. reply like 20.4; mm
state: 92.57; mm
